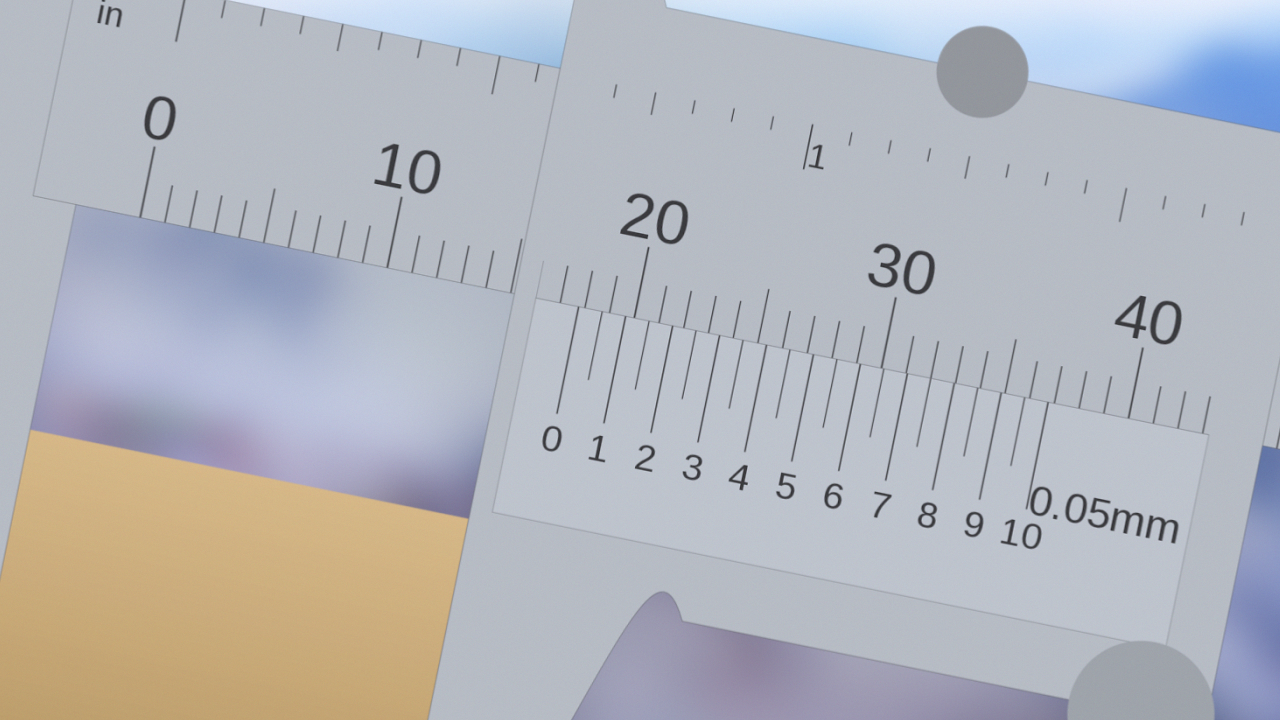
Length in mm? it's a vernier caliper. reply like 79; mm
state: 17.75; mm
